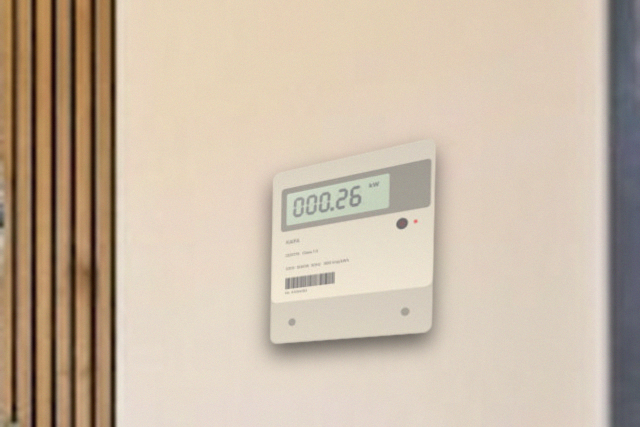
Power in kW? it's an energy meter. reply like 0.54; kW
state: 0.26; kW
